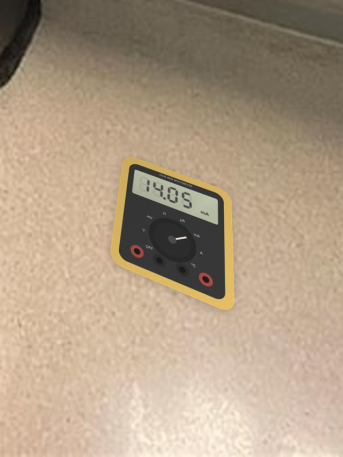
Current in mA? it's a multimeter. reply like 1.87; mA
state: 14.05; mA
